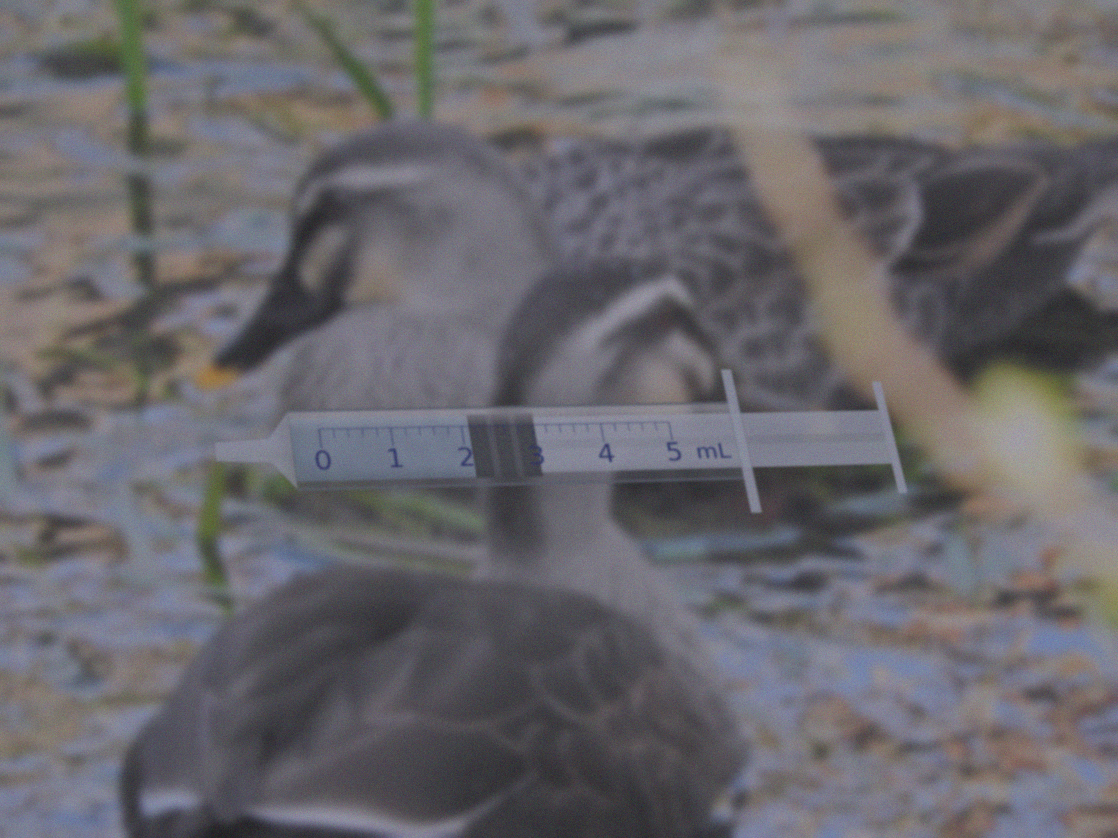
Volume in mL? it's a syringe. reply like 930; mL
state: 2.1; mL
